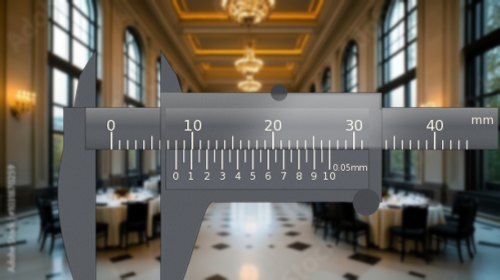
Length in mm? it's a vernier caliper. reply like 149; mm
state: 8.0; mm
